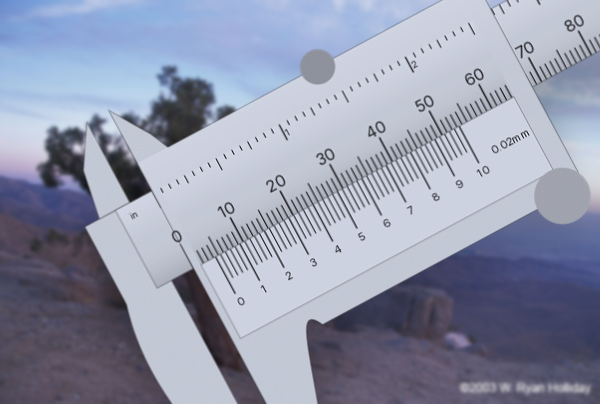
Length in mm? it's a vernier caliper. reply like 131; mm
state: 4.4; mm
